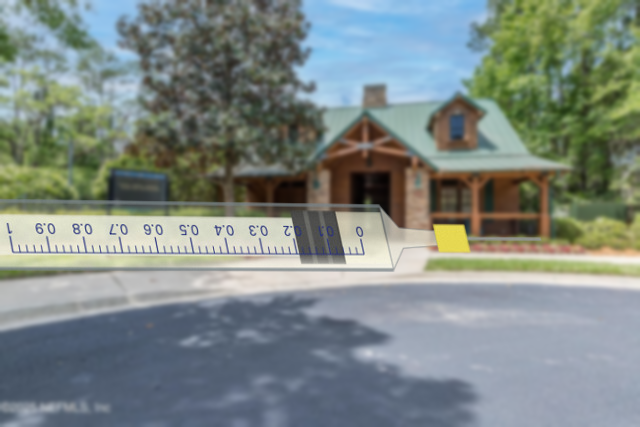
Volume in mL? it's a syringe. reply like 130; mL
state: 0.06; mL
